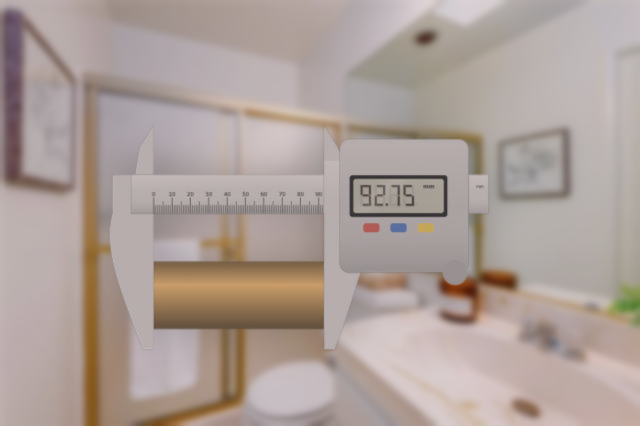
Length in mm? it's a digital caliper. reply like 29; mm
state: 92.75; mm
